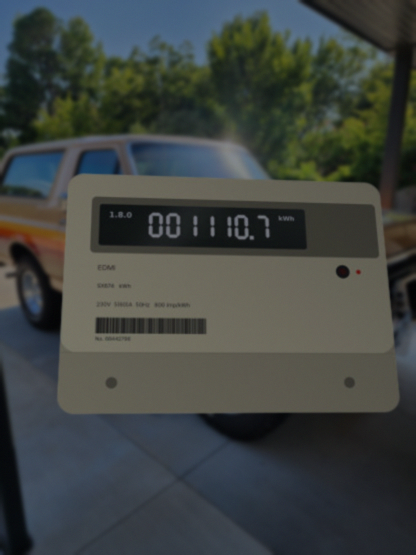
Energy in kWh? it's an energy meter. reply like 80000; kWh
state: 1110.7; kWh
